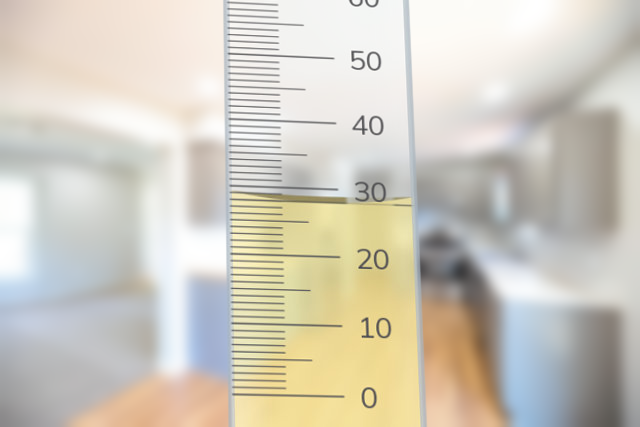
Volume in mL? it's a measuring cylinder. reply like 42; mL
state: 28; mL
